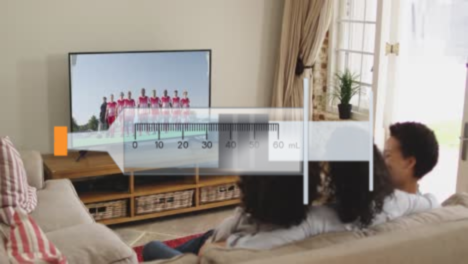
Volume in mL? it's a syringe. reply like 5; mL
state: 35; mL
